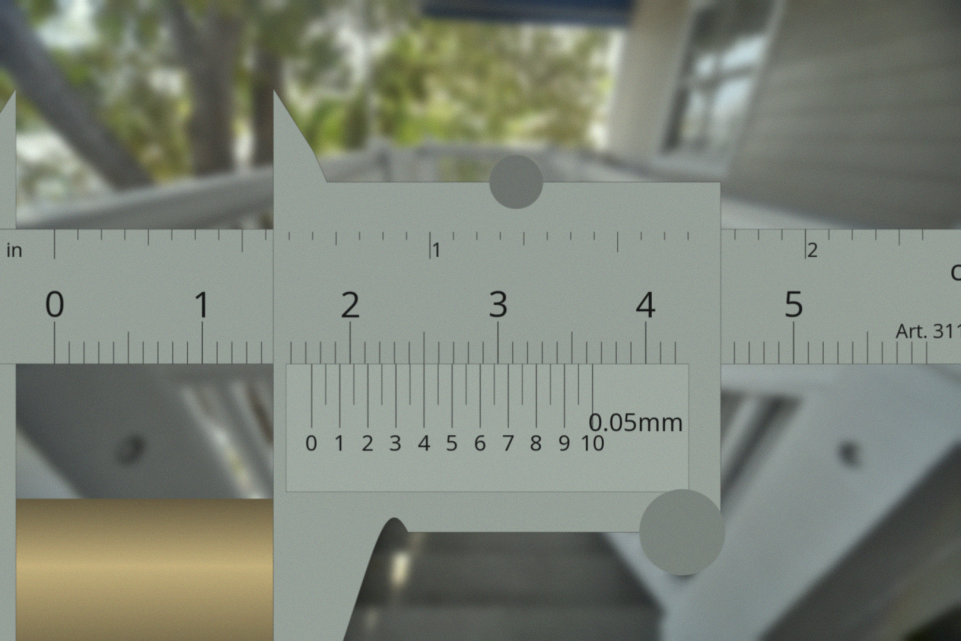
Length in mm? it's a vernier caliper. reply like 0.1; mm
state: 17.4; mm
